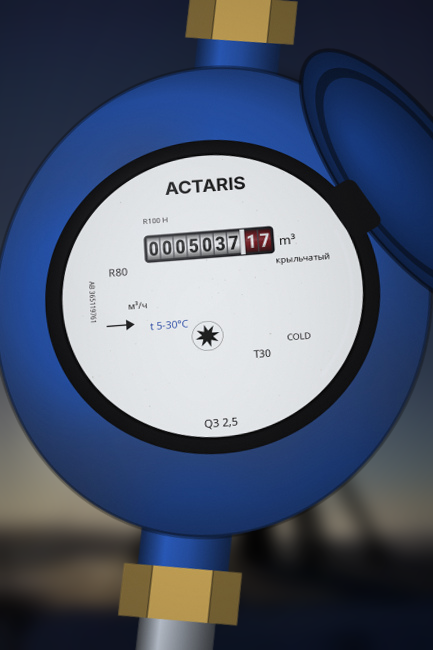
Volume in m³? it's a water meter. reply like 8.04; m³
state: 5037.17; m³
